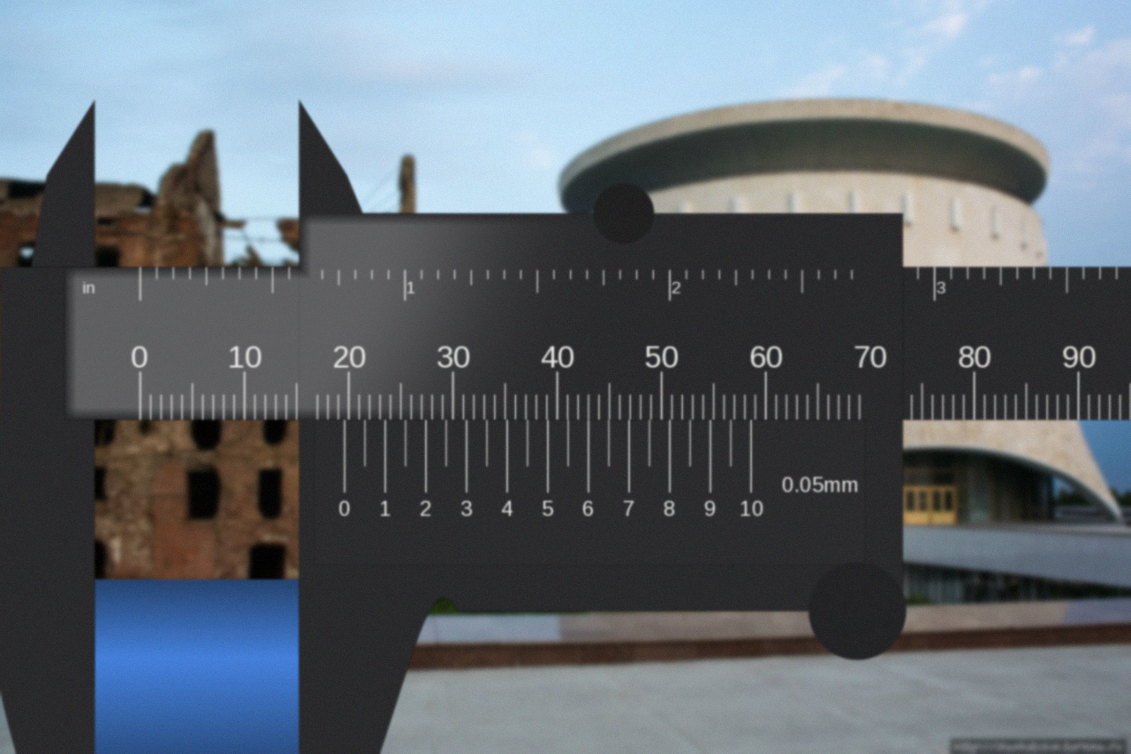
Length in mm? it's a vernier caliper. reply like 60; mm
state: 19.6; mm
